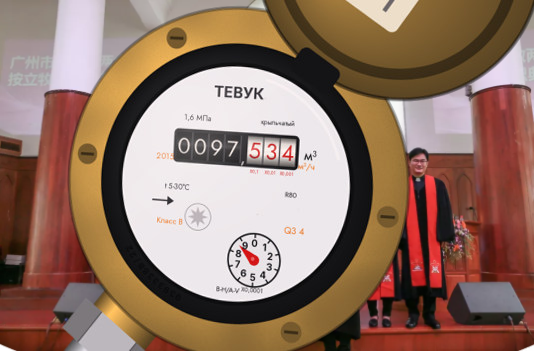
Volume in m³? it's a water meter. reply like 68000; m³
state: 97.5348; m³
